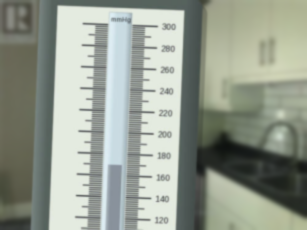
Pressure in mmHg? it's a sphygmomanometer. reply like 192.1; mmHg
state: 170; mmHg
